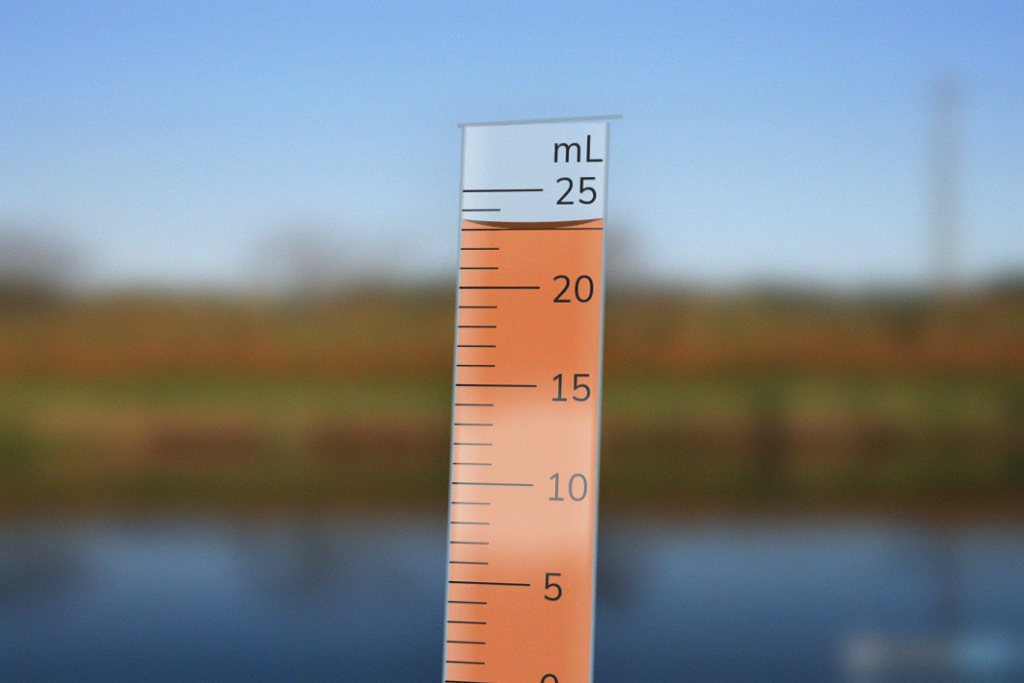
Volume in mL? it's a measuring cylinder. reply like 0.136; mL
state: 23; mL
